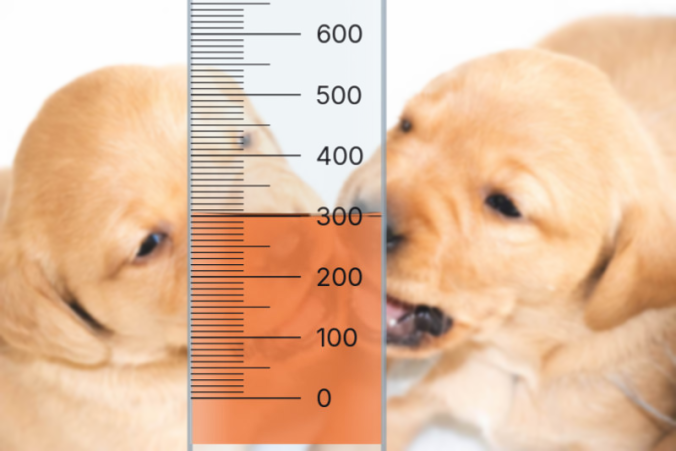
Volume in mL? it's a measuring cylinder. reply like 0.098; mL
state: 300; mL
